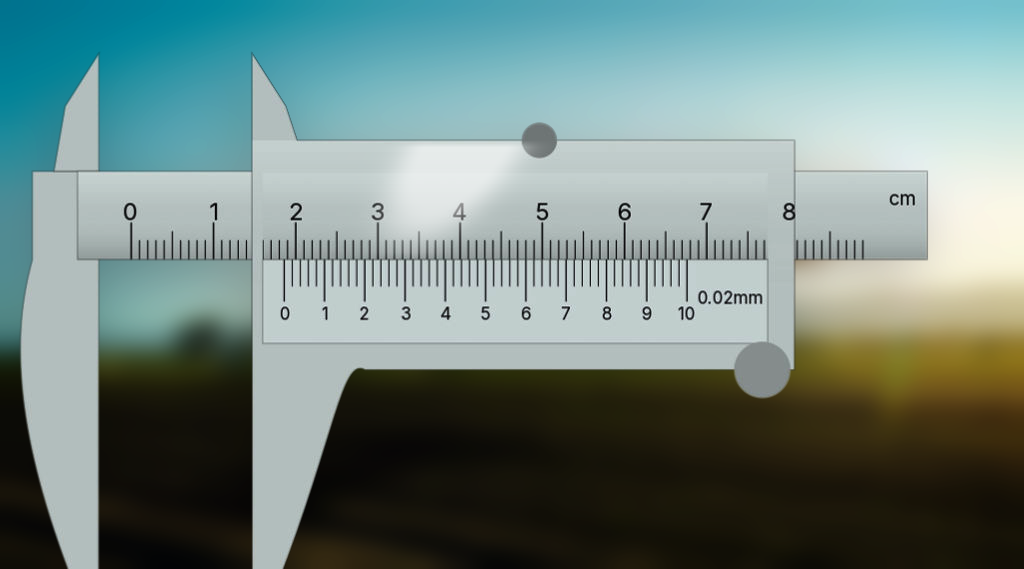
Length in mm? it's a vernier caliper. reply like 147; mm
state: 18.6; mm
